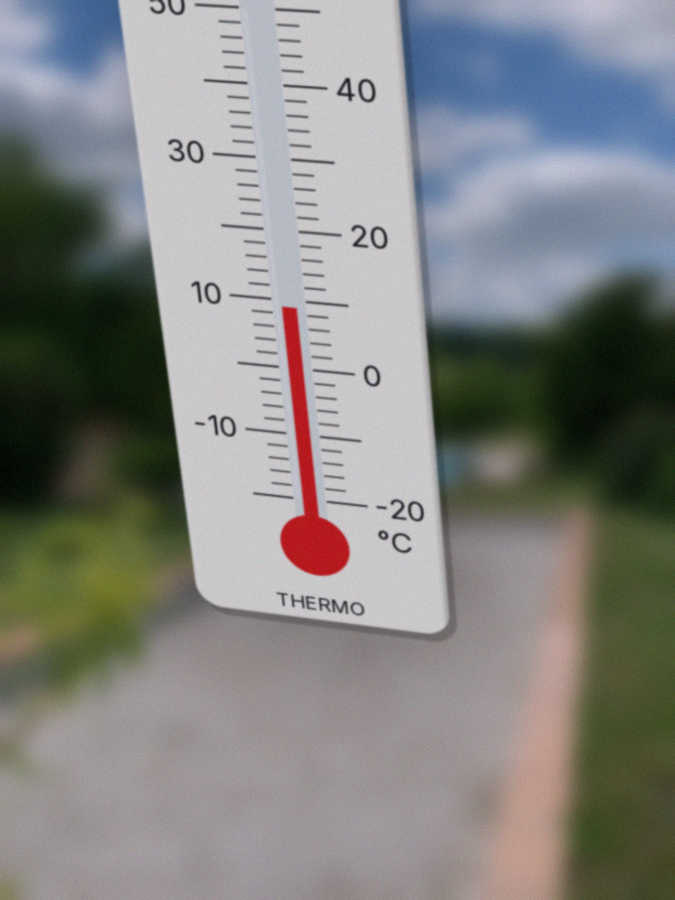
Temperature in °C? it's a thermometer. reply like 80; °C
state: 9; °C
